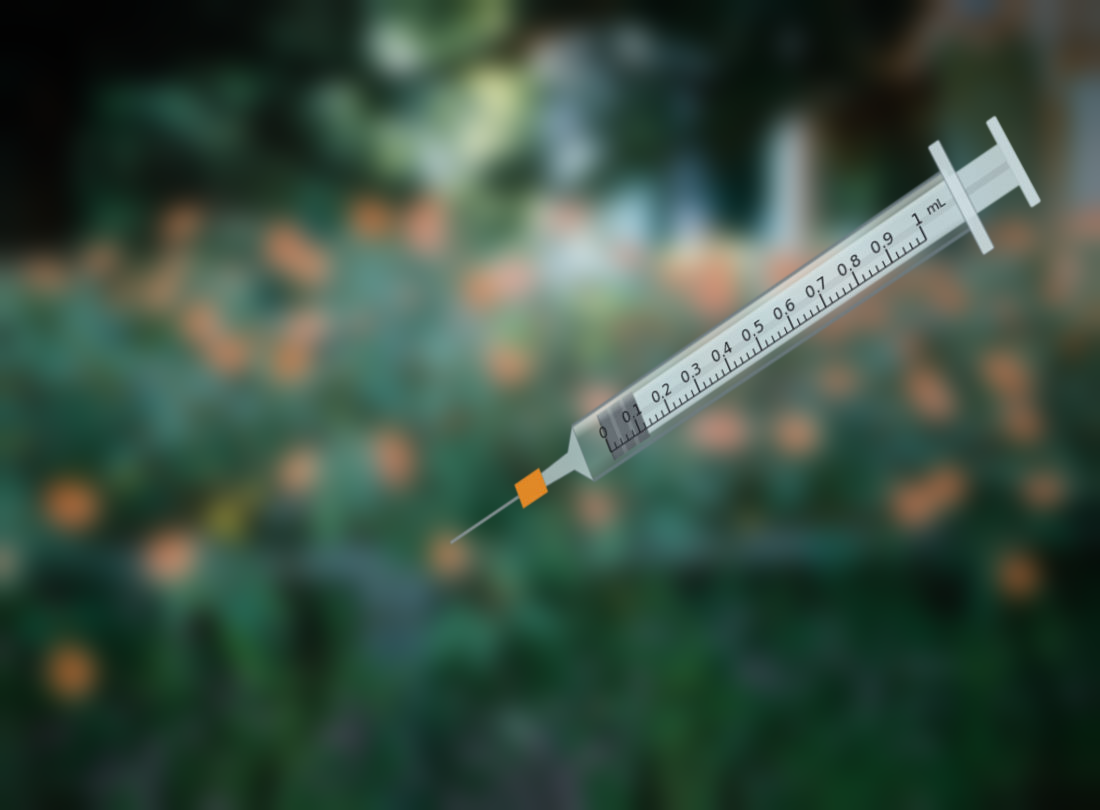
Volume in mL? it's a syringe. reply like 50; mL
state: 0; mL
